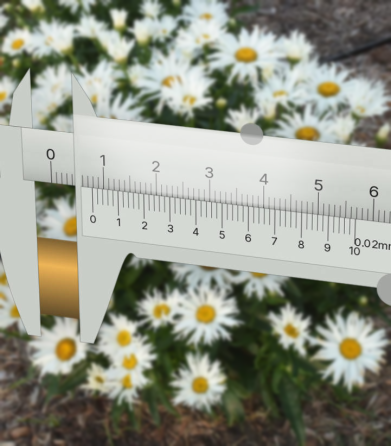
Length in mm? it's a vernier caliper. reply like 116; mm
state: 7.8; mm
